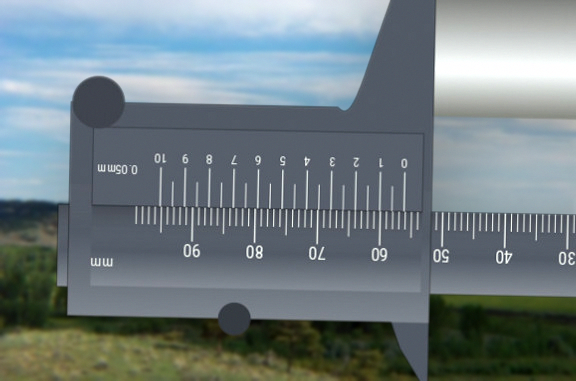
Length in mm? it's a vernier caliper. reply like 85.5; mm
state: 56.2; mm
